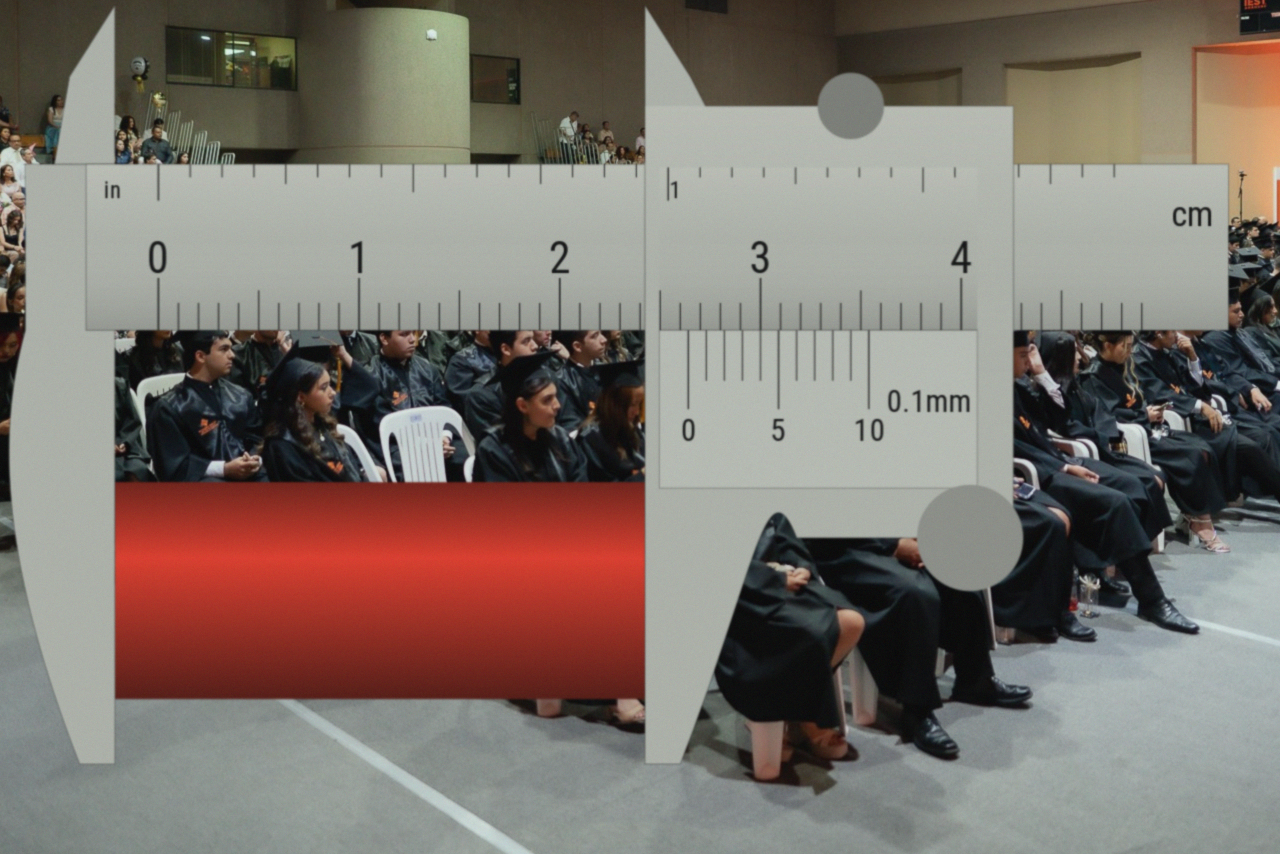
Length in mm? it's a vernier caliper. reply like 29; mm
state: 26.4; mm
